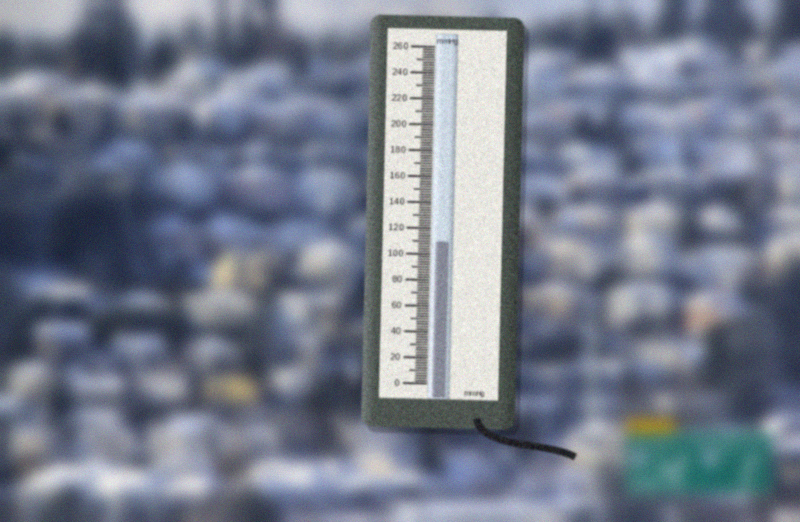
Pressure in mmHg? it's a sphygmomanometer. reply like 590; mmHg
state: 110; mmHg
